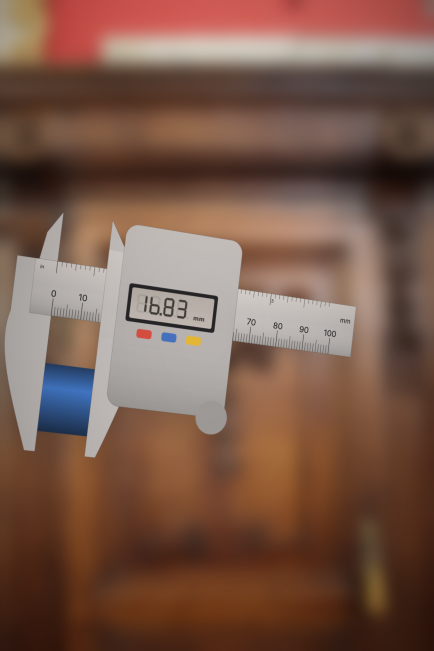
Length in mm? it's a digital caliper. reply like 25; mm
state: 16.83; mm
